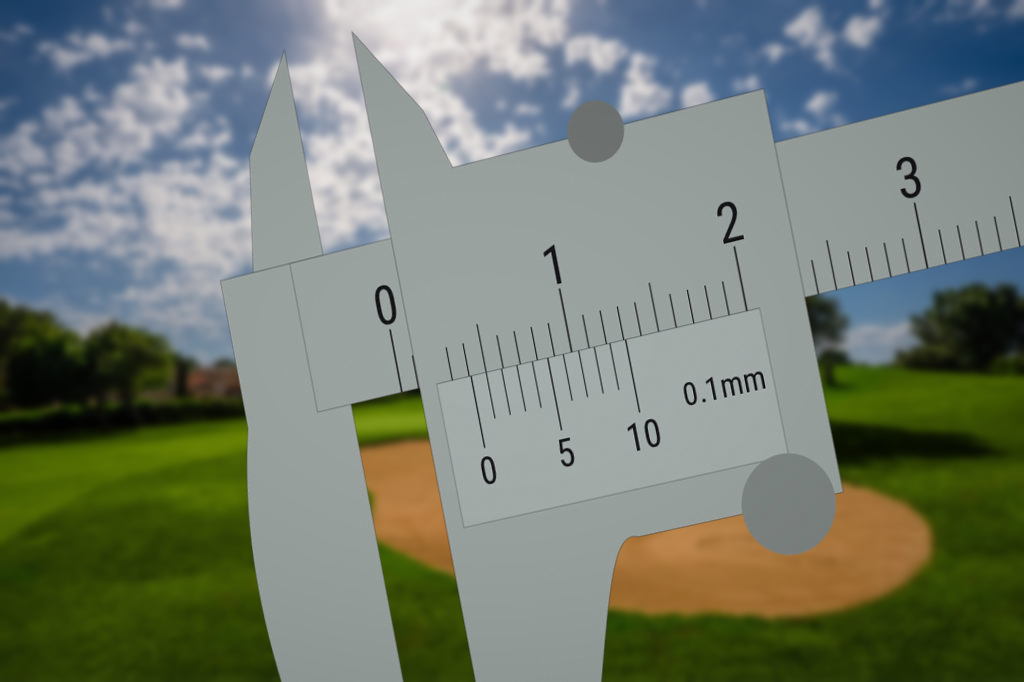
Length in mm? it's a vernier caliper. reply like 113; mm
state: 4.1; mm
